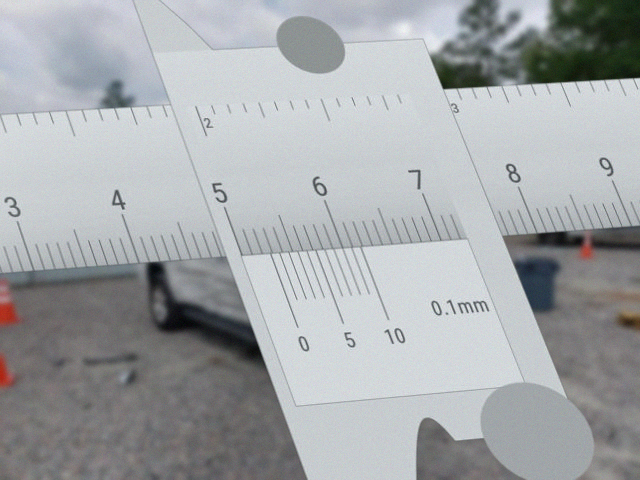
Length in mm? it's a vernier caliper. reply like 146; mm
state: 52.8; mm
